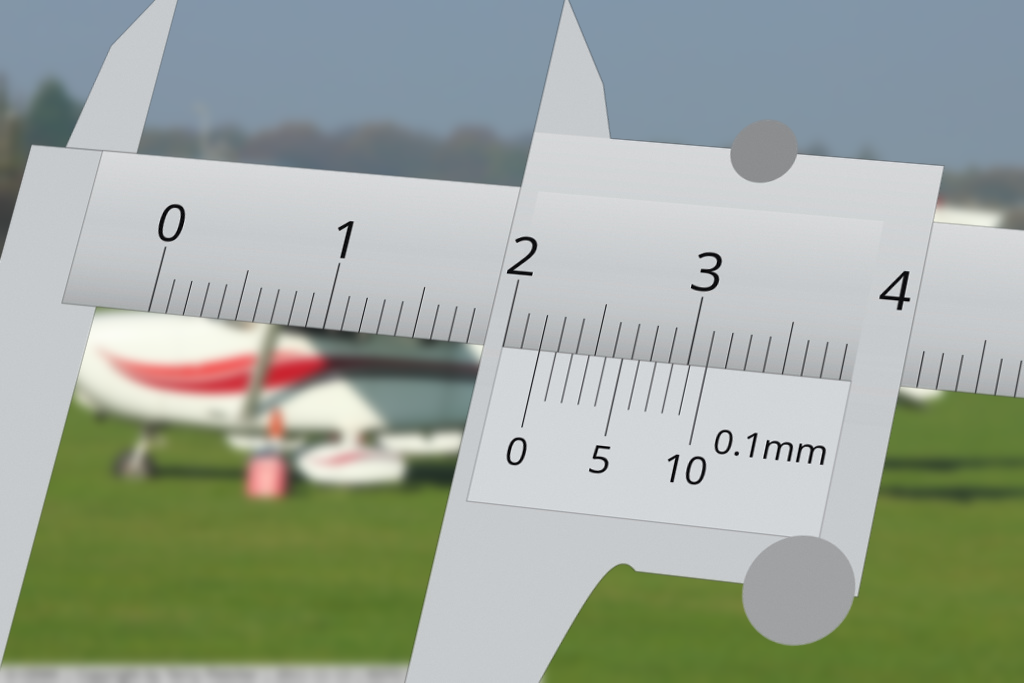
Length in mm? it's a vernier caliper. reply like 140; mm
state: 22.0; mm
